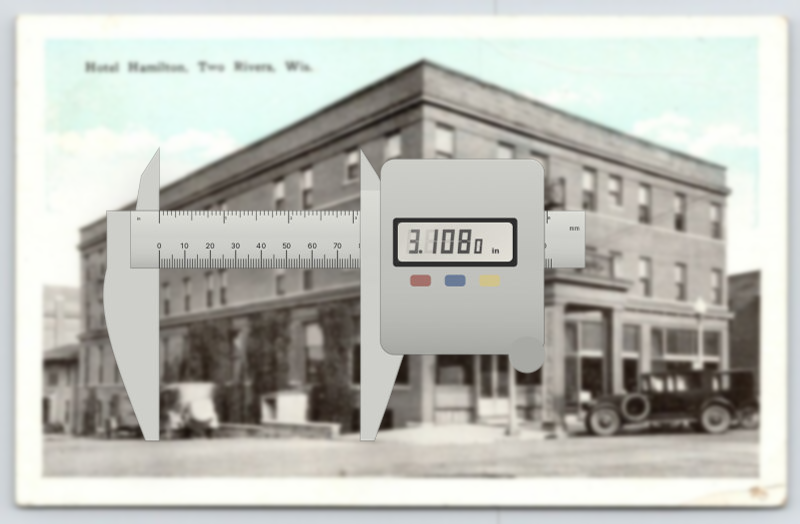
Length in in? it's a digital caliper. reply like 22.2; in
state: 3.1080; in
